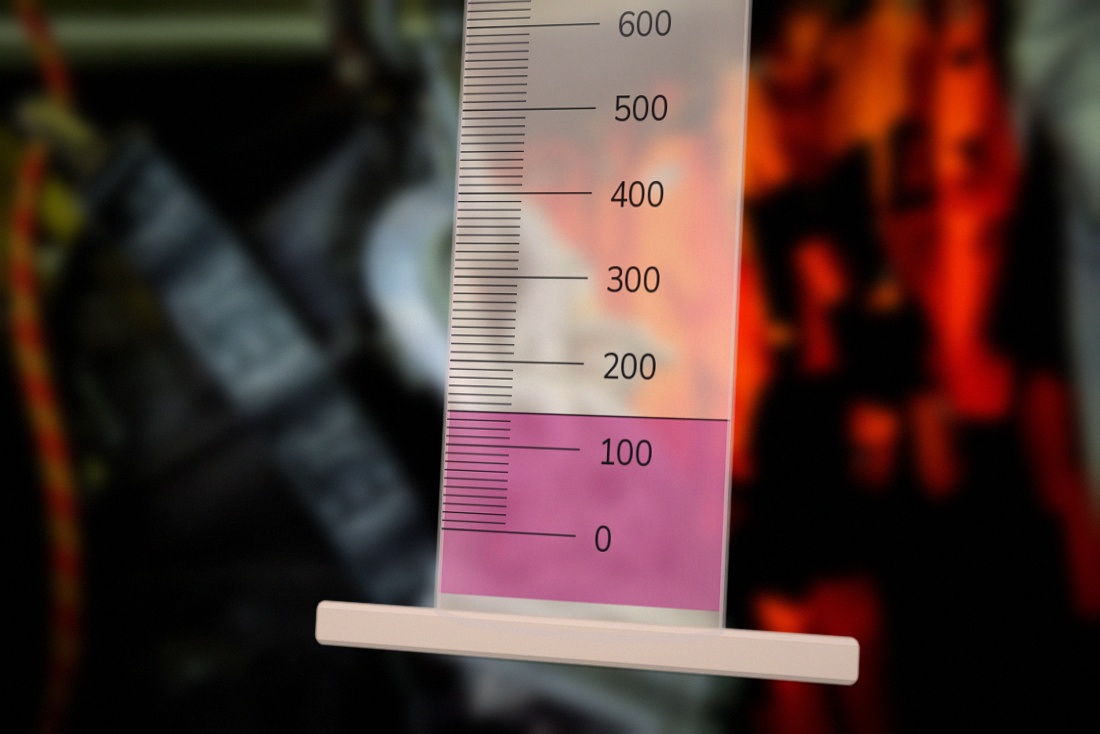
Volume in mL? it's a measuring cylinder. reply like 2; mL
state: 140; mL
